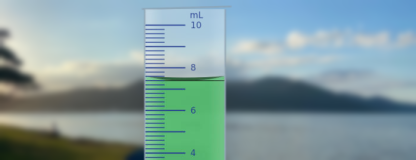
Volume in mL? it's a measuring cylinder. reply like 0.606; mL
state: 7.4; mL
